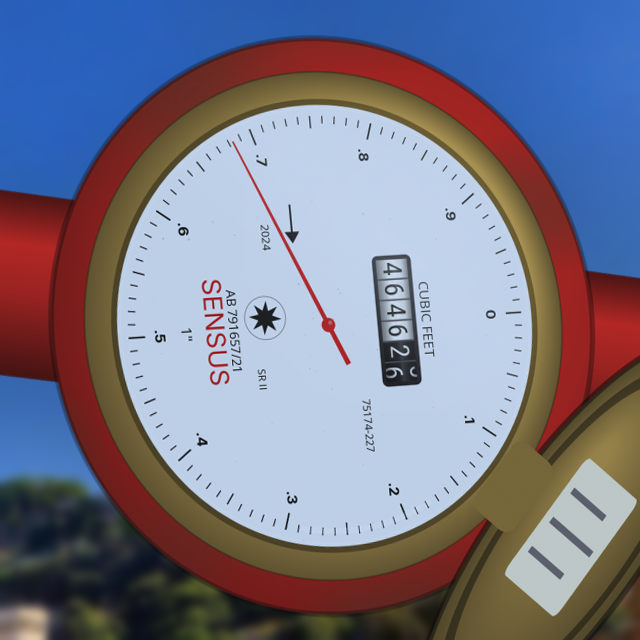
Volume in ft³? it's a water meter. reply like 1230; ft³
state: 464625.68; ft³
